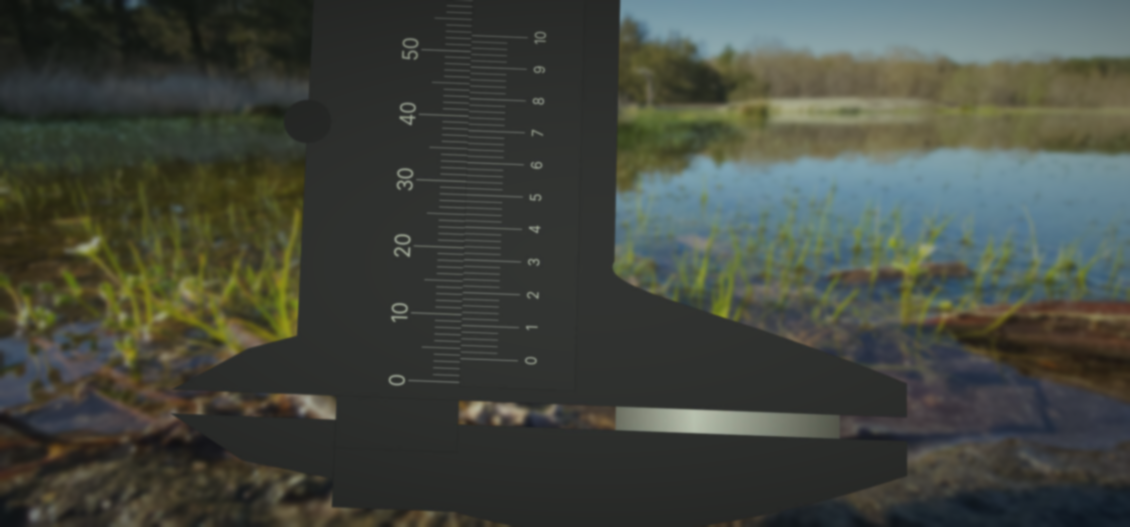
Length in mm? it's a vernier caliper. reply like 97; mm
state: 3.5; mm
